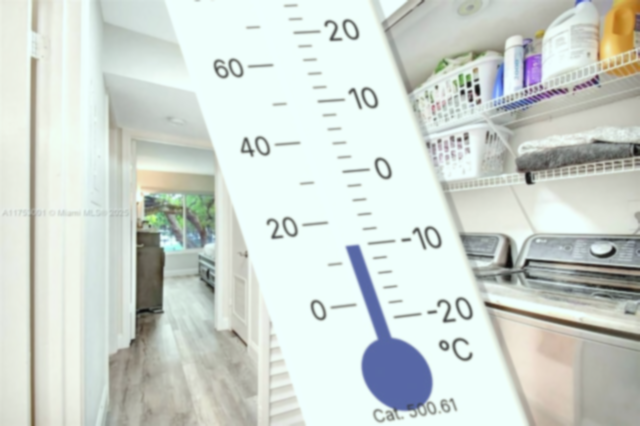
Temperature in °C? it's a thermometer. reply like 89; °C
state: -10; °C
